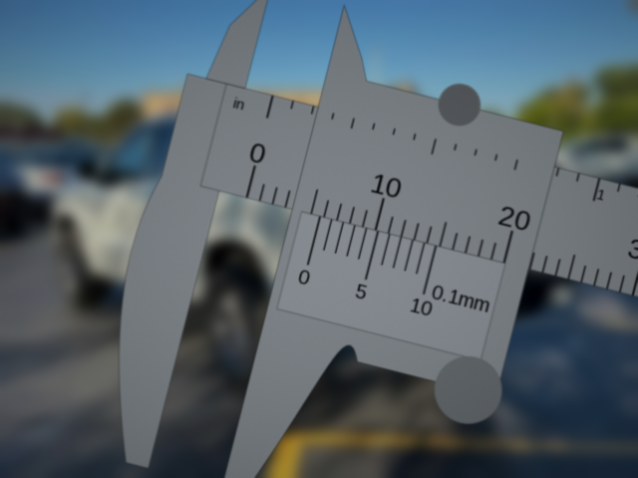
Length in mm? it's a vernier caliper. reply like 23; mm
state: 5.7; mm
